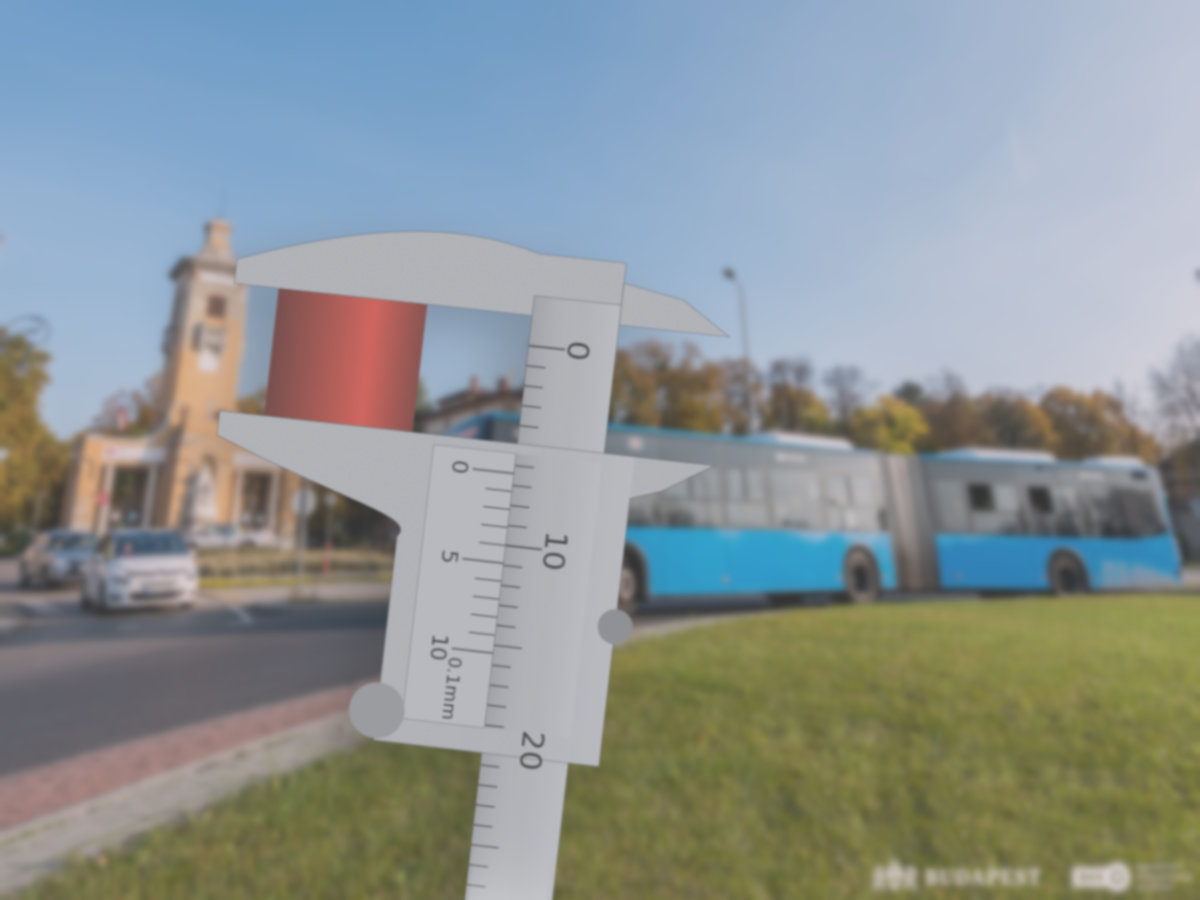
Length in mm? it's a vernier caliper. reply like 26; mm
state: 6.4; mm
